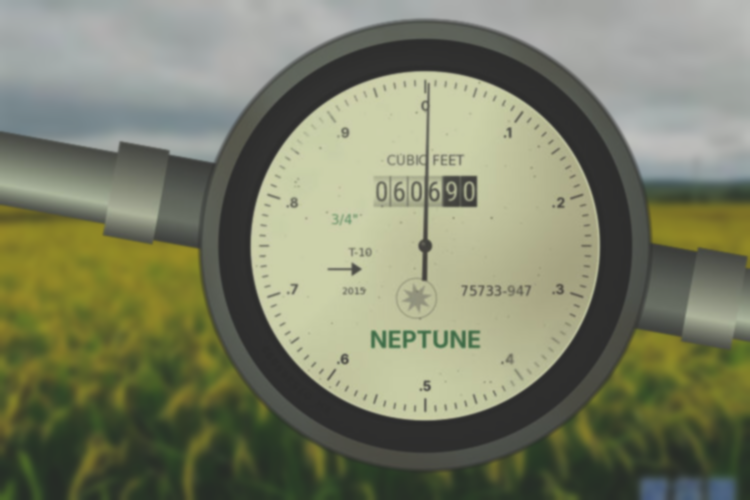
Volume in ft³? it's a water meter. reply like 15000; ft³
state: 60690.00; ft³
